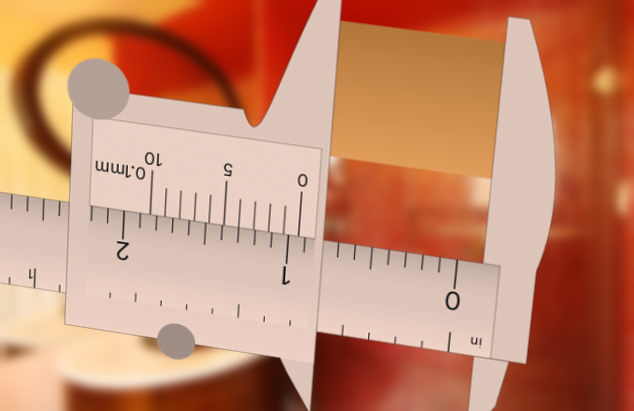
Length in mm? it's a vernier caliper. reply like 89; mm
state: 9.4; mm
